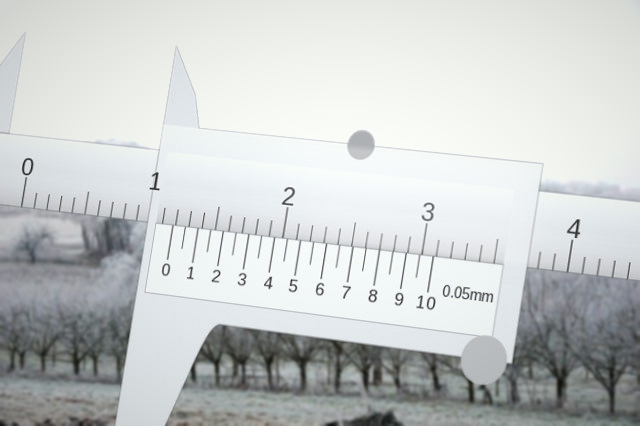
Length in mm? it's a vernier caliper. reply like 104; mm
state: 11.8; mm
